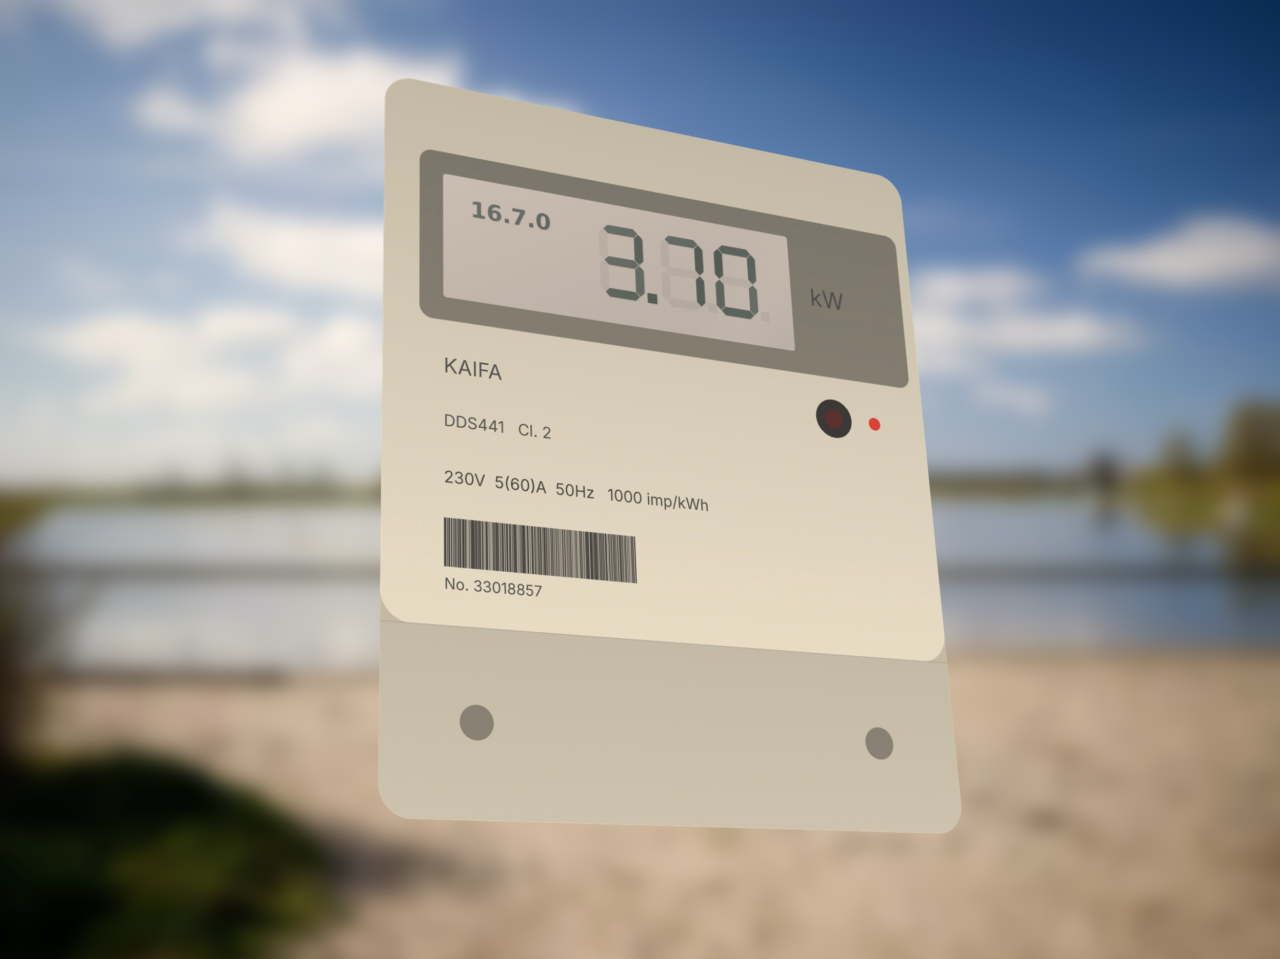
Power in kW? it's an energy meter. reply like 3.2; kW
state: 3.70; kW
